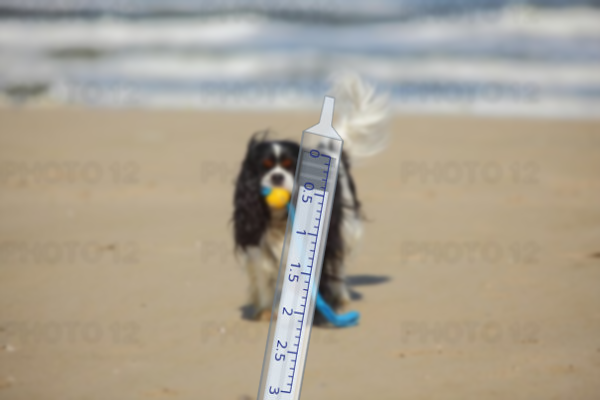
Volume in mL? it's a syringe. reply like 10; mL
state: 0; mL
